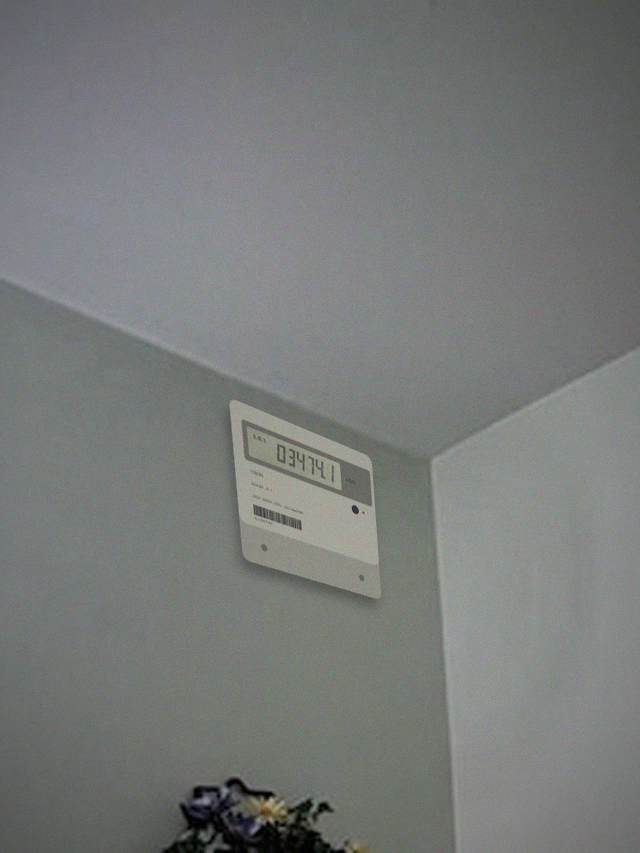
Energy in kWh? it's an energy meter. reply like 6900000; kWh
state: 3474.1; kWh
